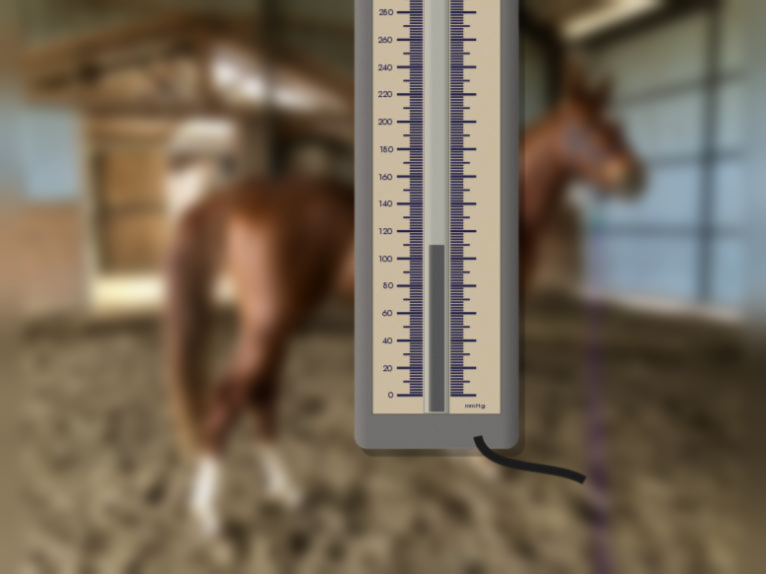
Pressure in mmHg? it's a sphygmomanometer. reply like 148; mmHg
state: 110; mmHg
